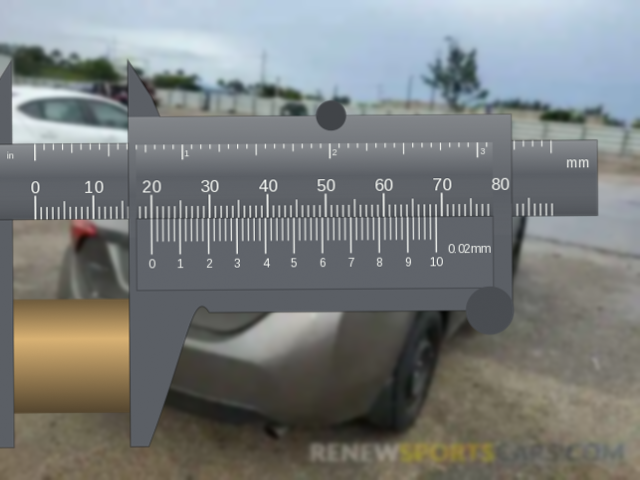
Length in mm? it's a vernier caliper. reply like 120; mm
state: 20.0; mm
